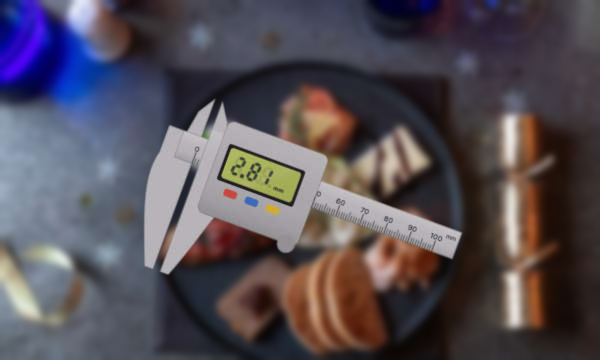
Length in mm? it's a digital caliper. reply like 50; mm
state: 2.81; mm
